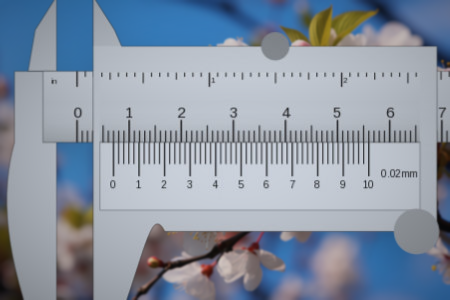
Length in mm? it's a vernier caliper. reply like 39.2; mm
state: 7.0; mm
